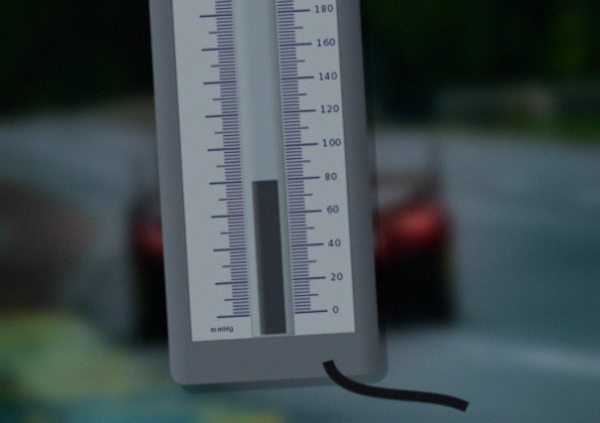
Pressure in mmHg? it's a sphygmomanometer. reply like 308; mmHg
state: 80; mmHg
